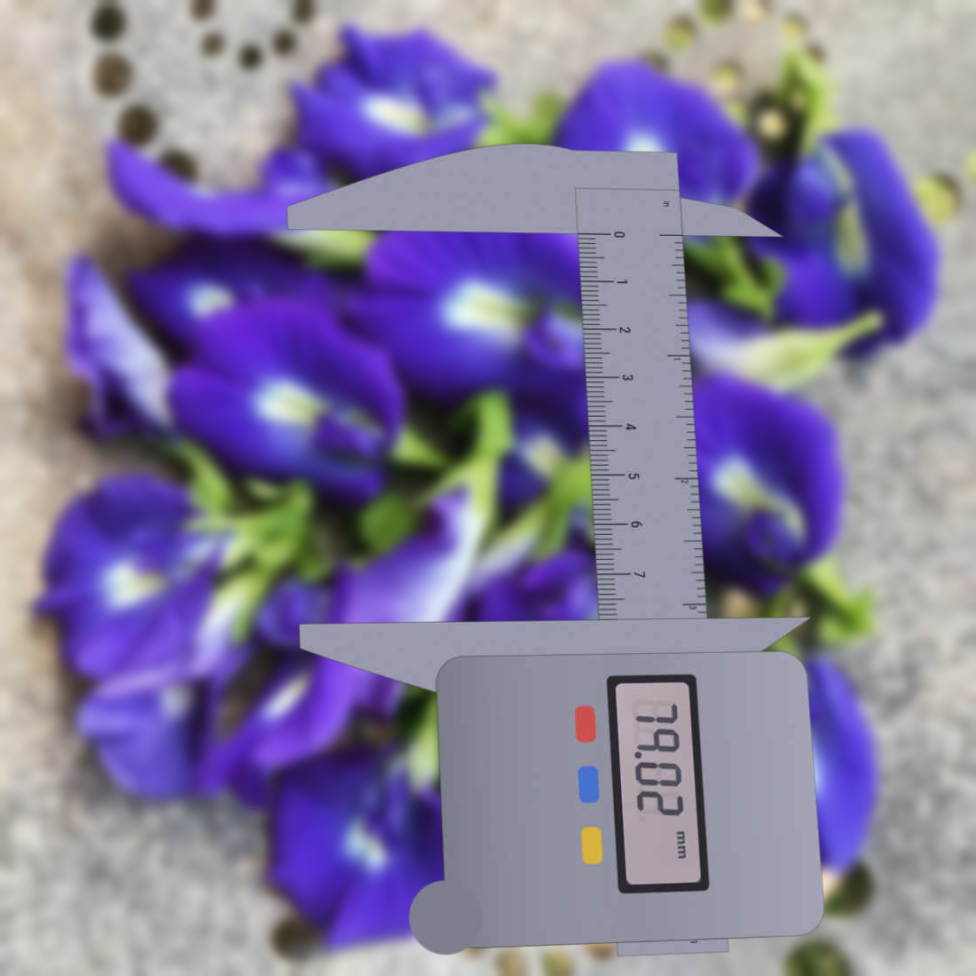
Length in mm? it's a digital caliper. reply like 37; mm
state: 79.02; mm
